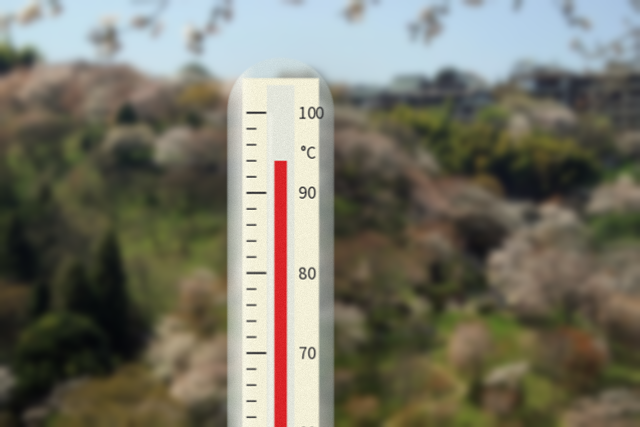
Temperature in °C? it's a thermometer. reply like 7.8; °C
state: 94; °C
